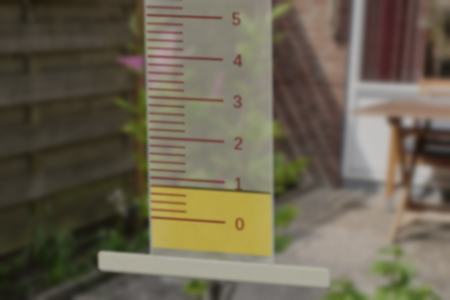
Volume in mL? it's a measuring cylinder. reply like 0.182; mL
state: 0.8; mL
